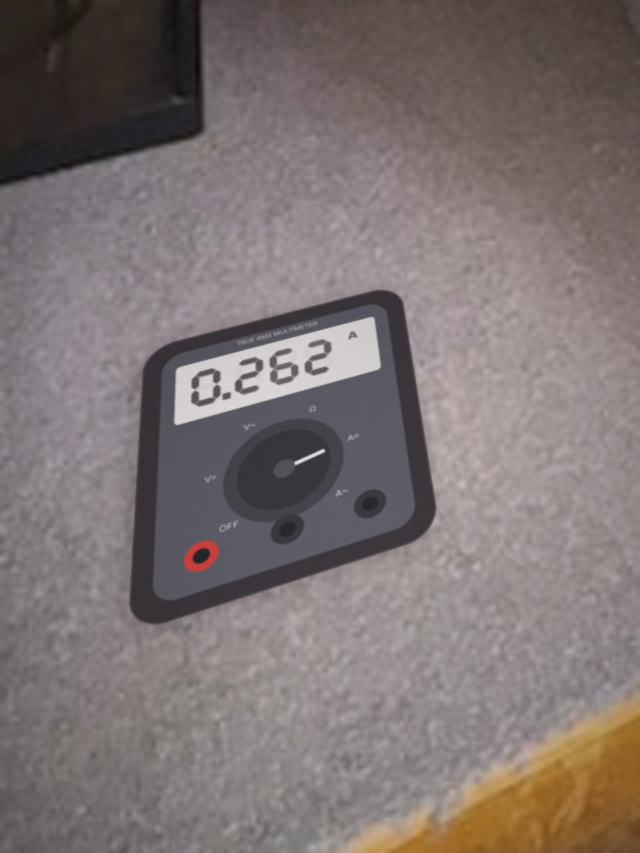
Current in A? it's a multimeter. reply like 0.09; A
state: 0.262; A
